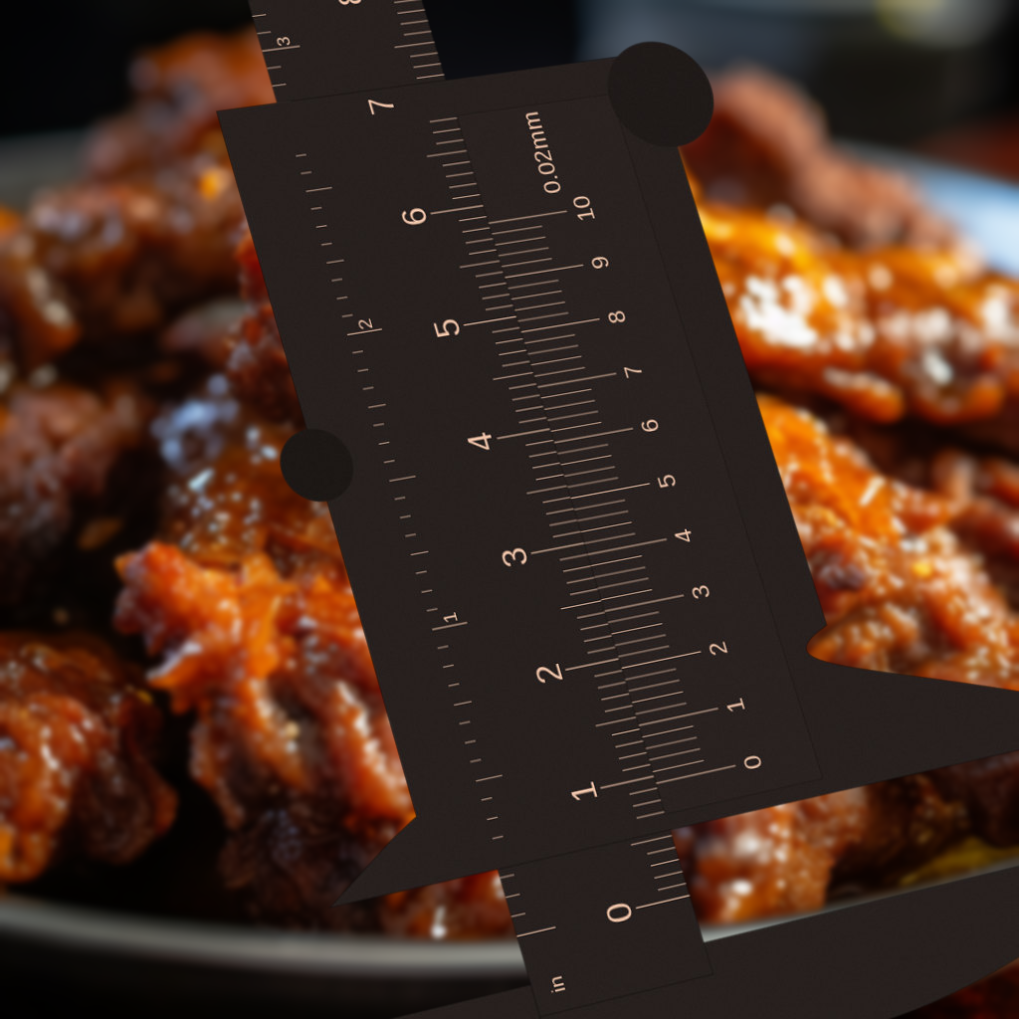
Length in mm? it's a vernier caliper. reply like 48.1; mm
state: 9.4; mm
